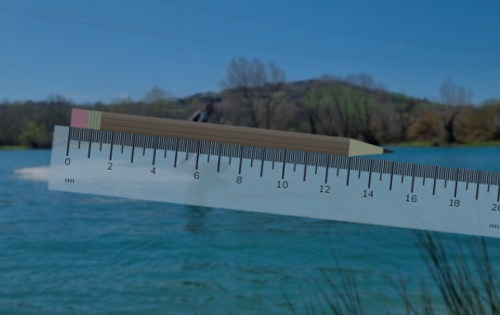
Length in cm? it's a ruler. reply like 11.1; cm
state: 15; cm
